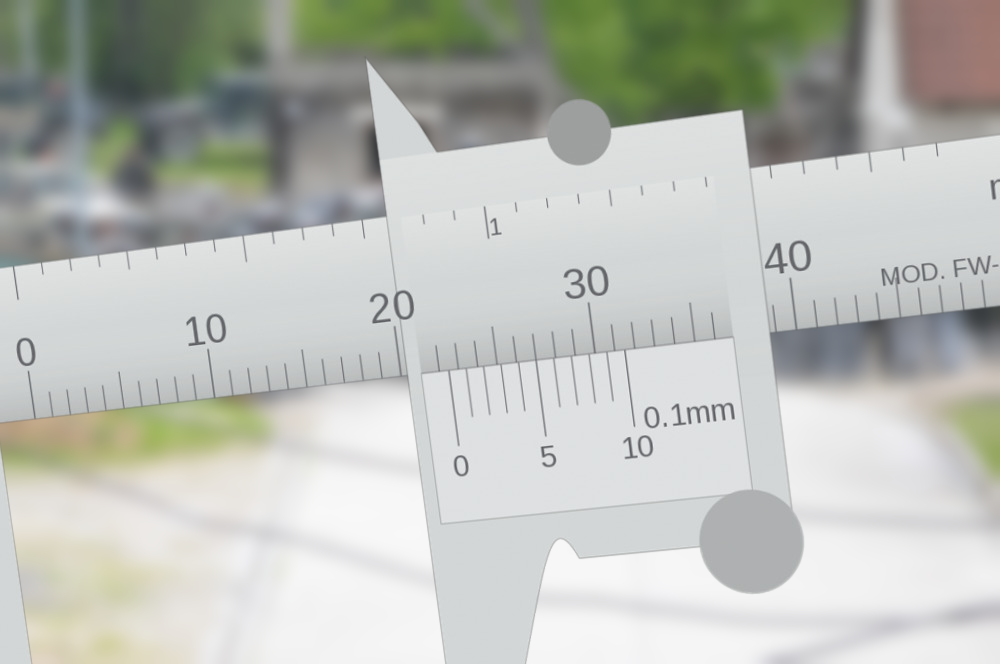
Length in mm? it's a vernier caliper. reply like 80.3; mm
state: 22.5; mm
